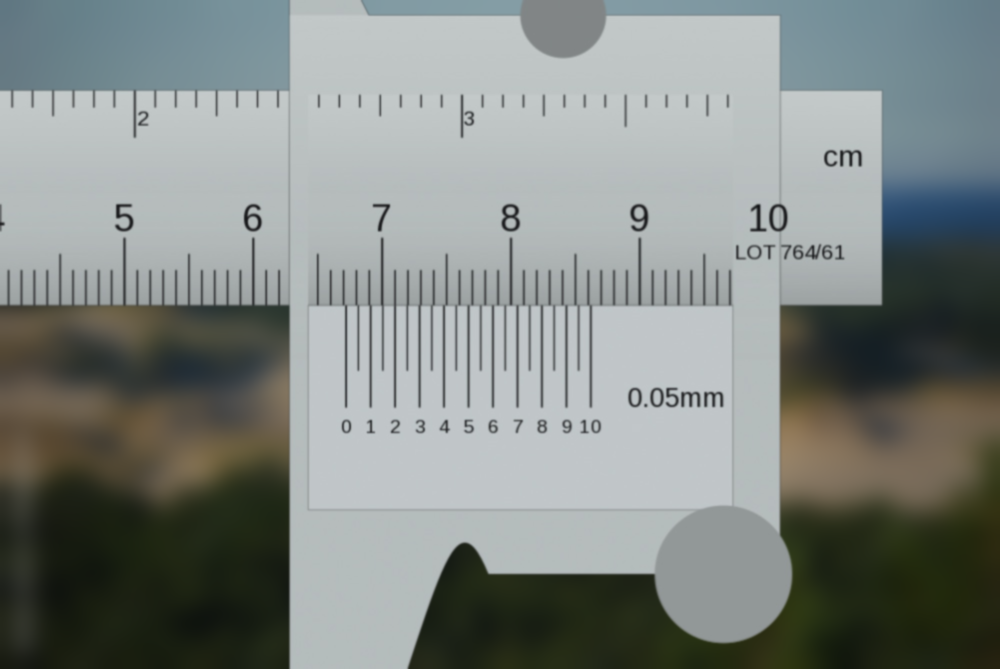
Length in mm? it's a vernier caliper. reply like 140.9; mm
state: 67.2; mm
